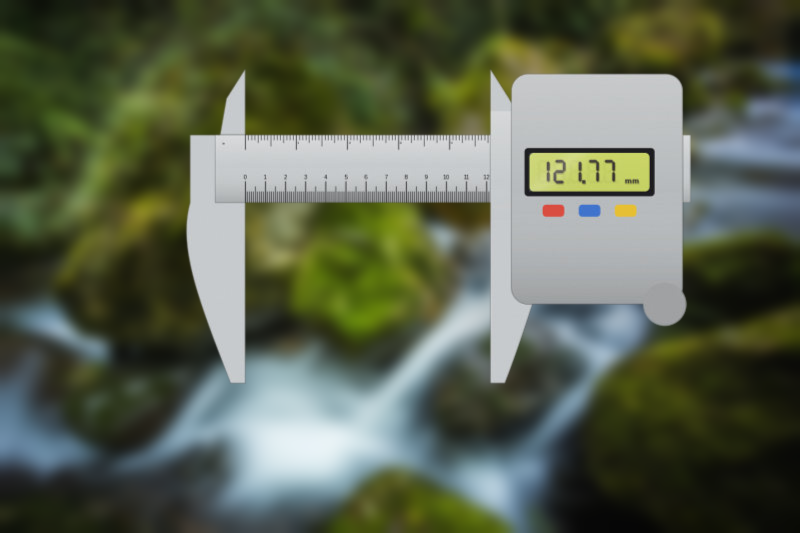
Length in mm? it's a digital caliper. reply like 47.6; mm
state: 121.77; mm
